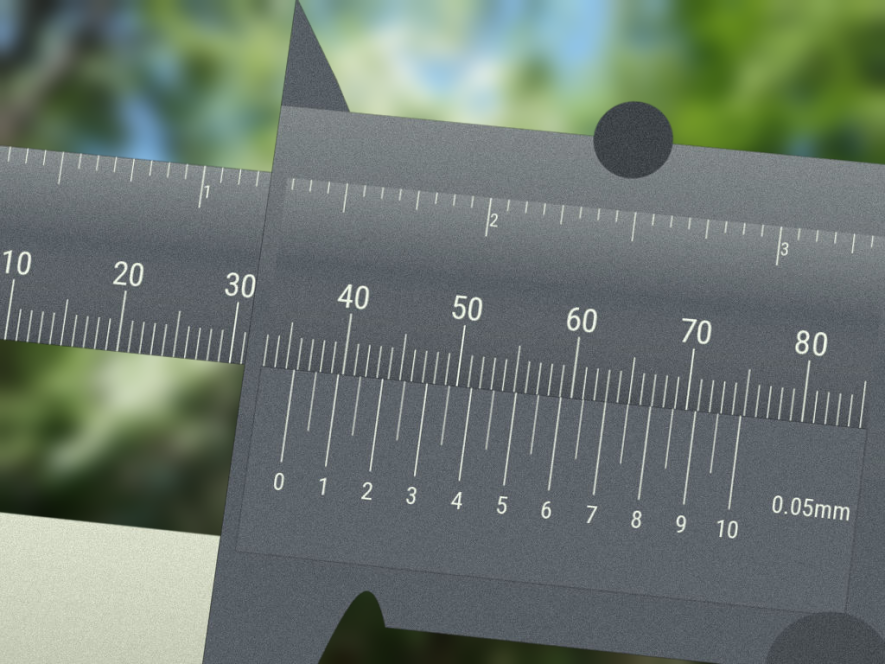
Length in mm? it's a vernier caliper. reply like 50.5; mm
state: 35.7; mm
